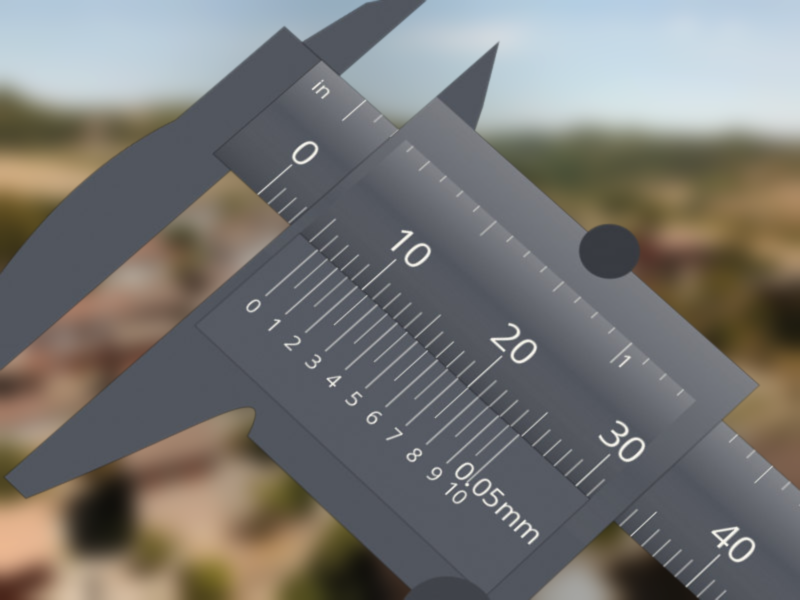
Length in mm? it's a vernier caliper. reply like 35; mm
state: 5.8; mm
